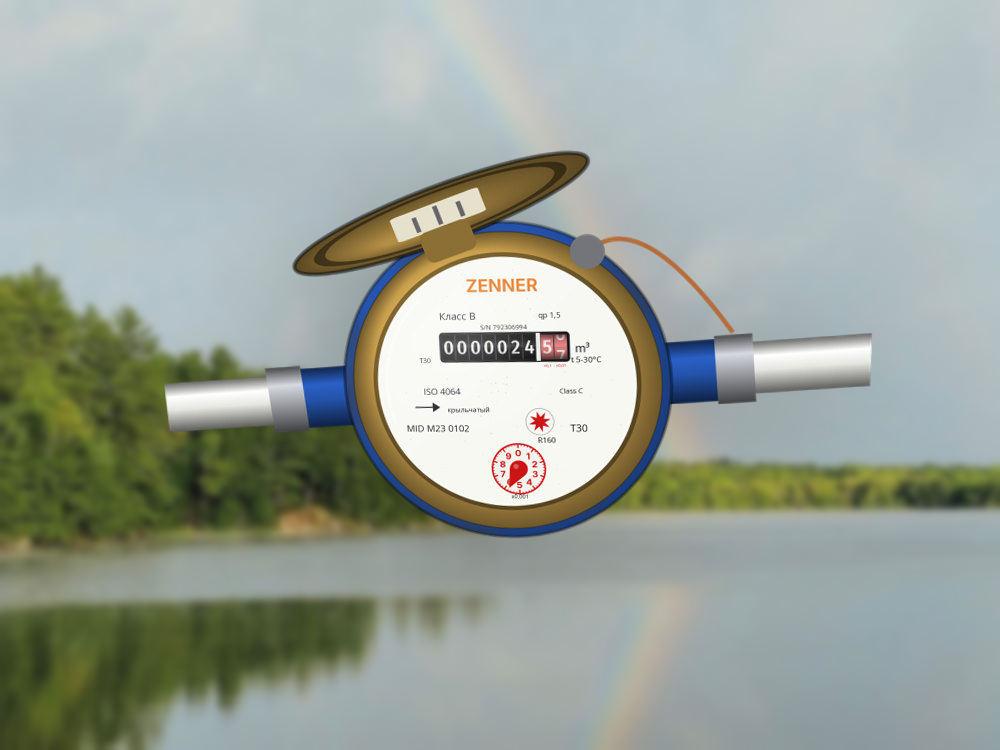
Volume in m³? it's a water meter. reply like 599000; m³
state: 24.565; m³
